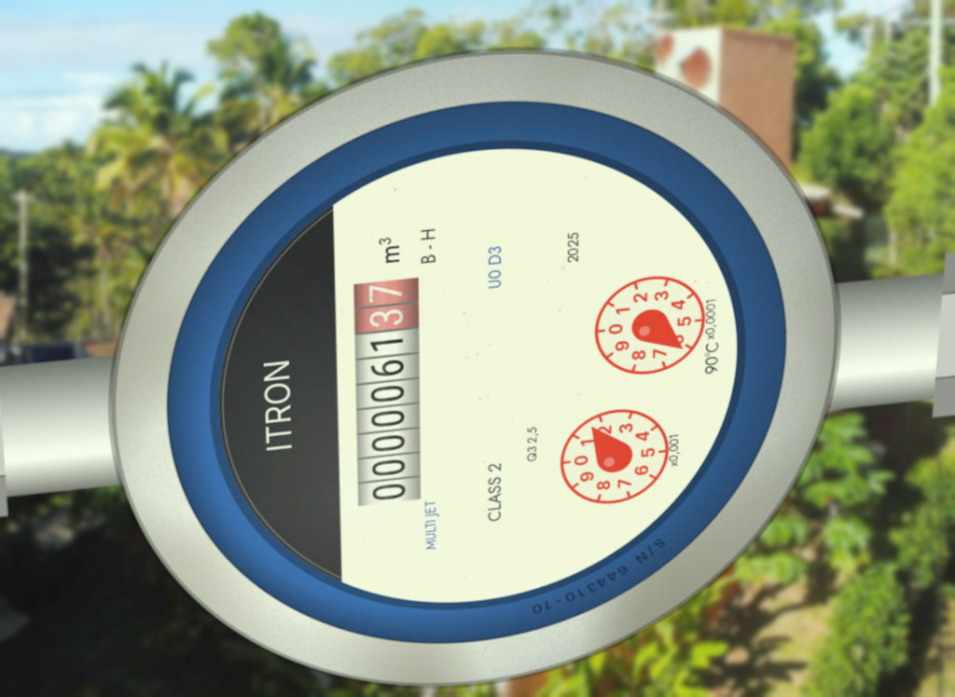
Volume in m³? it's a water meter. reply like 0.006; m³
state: 61.3716; m³
